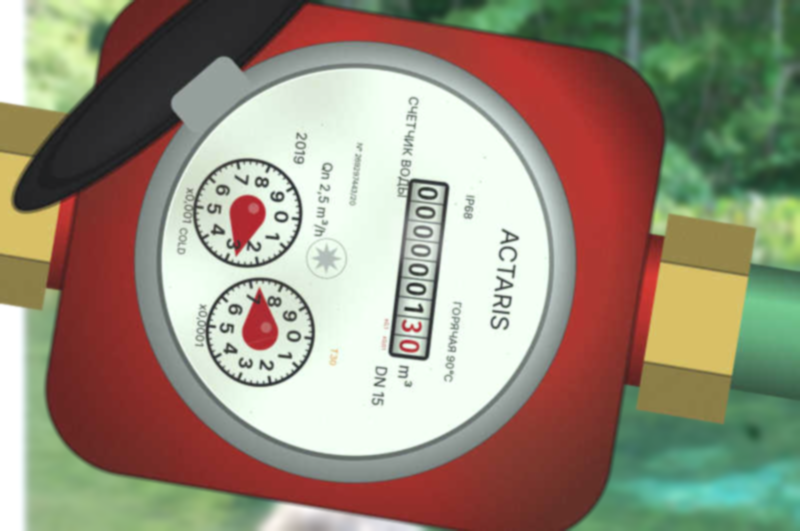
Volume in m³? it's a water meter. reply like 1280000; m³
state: 1.3027; m³
